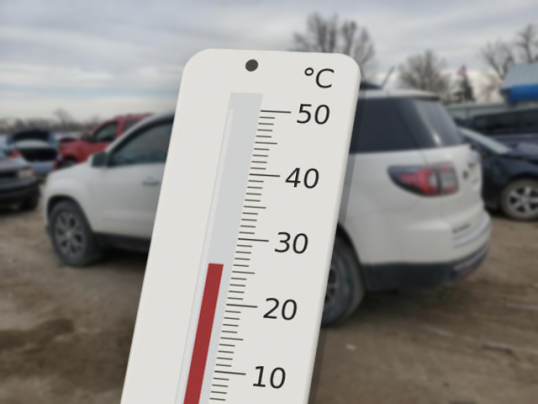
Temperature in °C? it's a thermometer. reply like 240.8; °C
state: 26; °C
